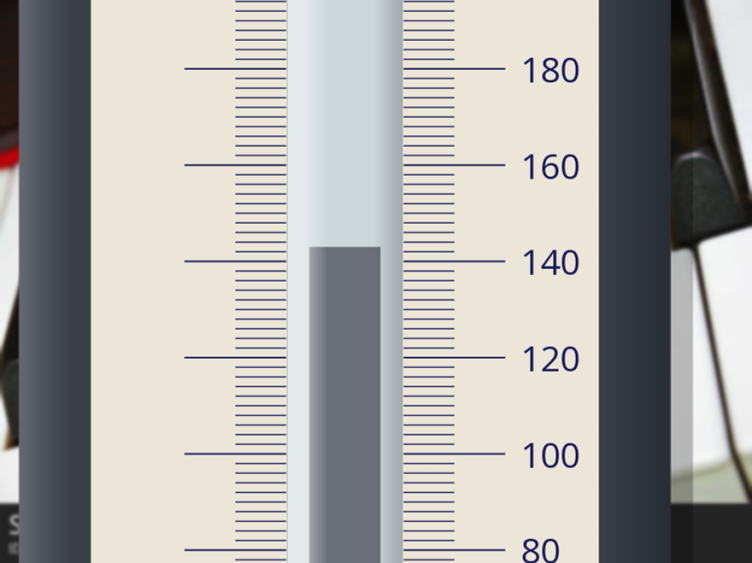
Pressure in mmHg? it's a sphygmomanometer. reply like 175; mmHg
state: 143; mmHg
